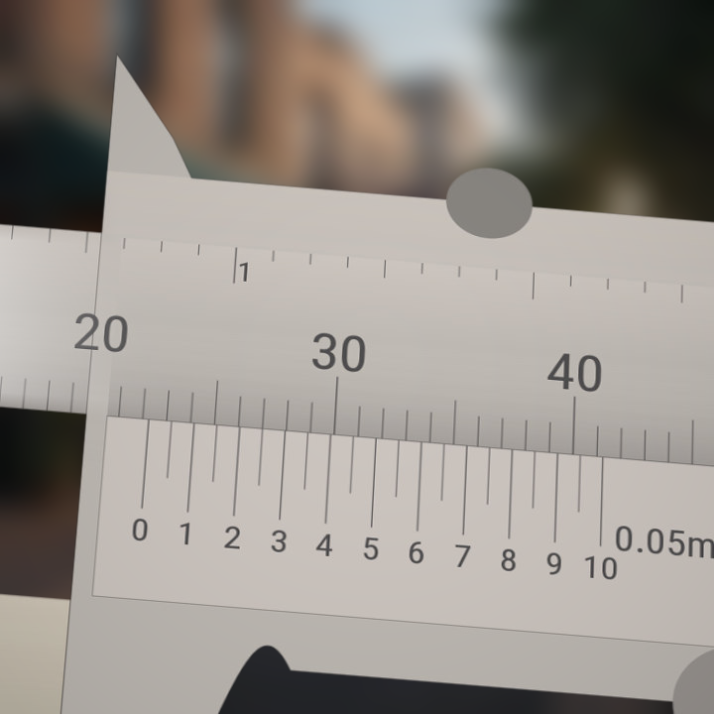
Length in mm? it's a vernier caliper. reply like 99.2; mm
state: 22.25; mm
